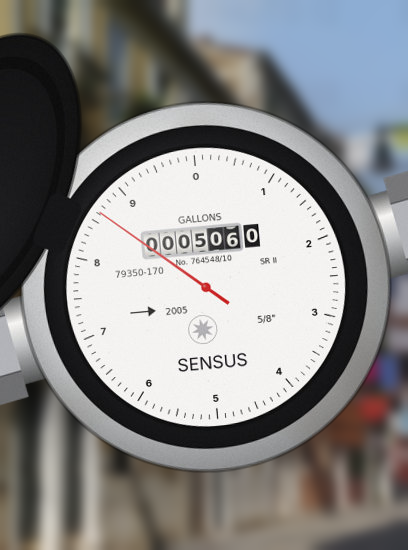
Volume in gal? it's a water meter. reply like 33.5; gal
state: 5058.6; gal
